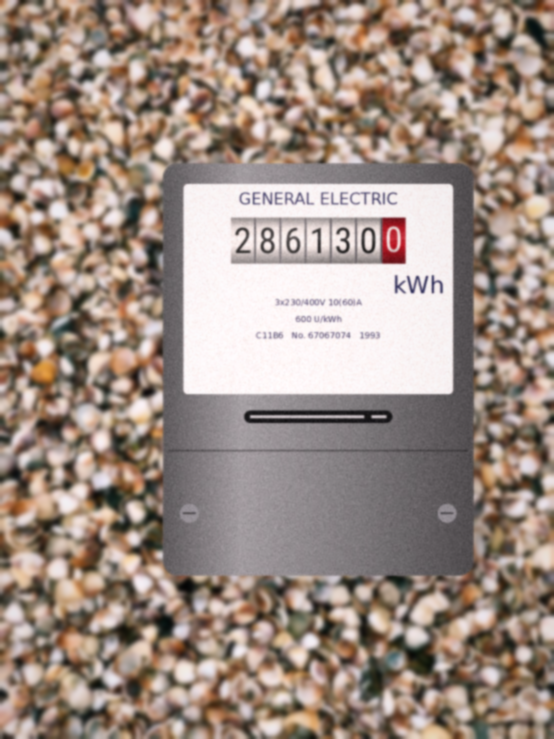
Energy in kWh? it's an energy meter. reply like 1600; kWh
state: 286130.0; kWh
